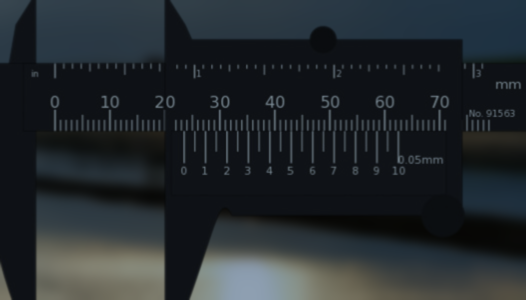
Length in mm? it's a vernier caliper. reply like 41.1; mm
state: 23.5; mm
